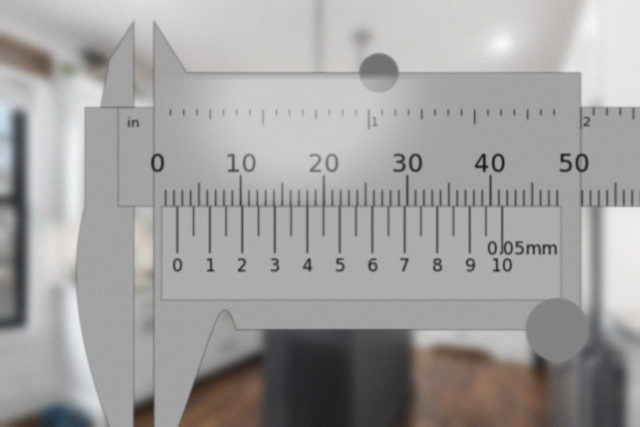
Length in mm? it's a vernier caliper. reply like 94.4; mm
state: 2.4; mm
